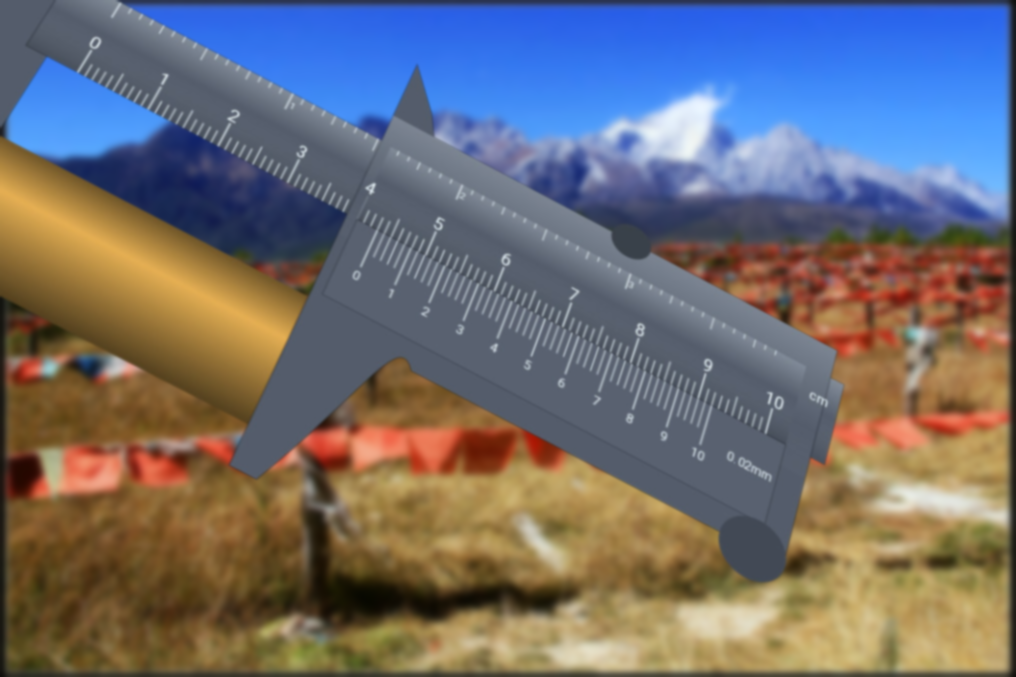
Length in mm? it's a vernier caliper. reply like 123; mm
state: 43.0; mm
